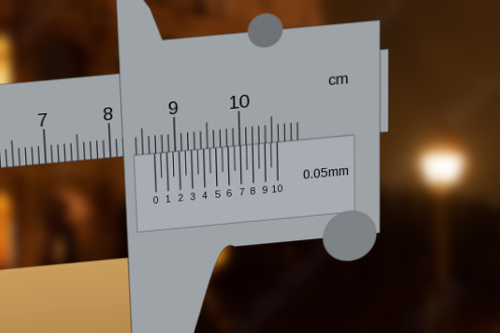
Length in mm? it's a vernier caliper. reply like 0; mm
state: 86.8; mm
